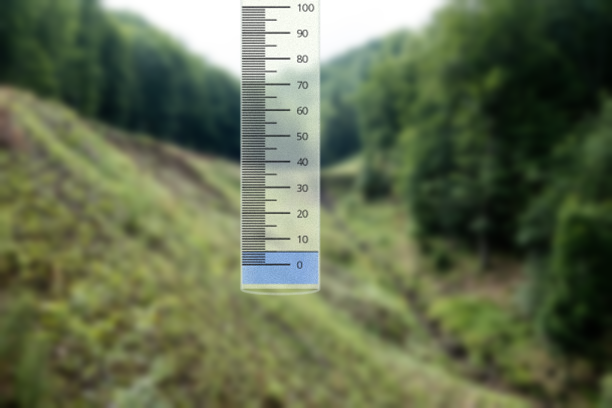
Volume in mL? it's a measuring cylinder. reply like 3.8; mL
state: 5; mL
